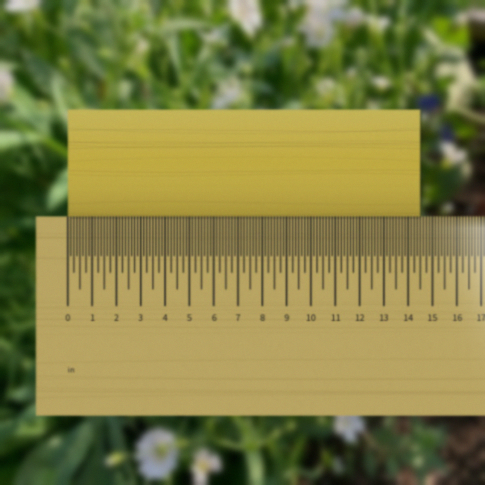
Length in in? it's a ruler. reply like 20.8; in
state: 14.5; in
